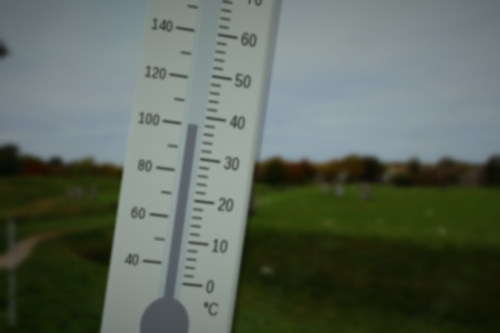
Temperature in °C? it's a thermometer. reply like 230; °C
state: 38; °C
